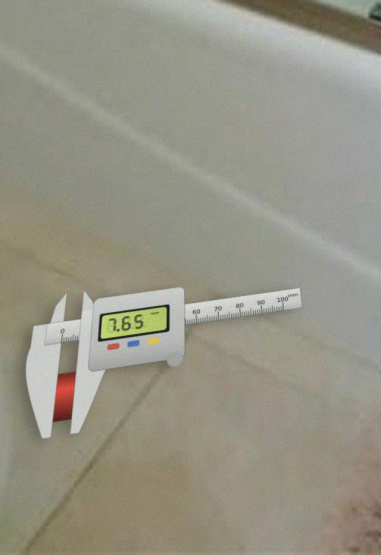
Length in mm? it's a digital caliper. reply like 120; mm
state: 7.65; mm
